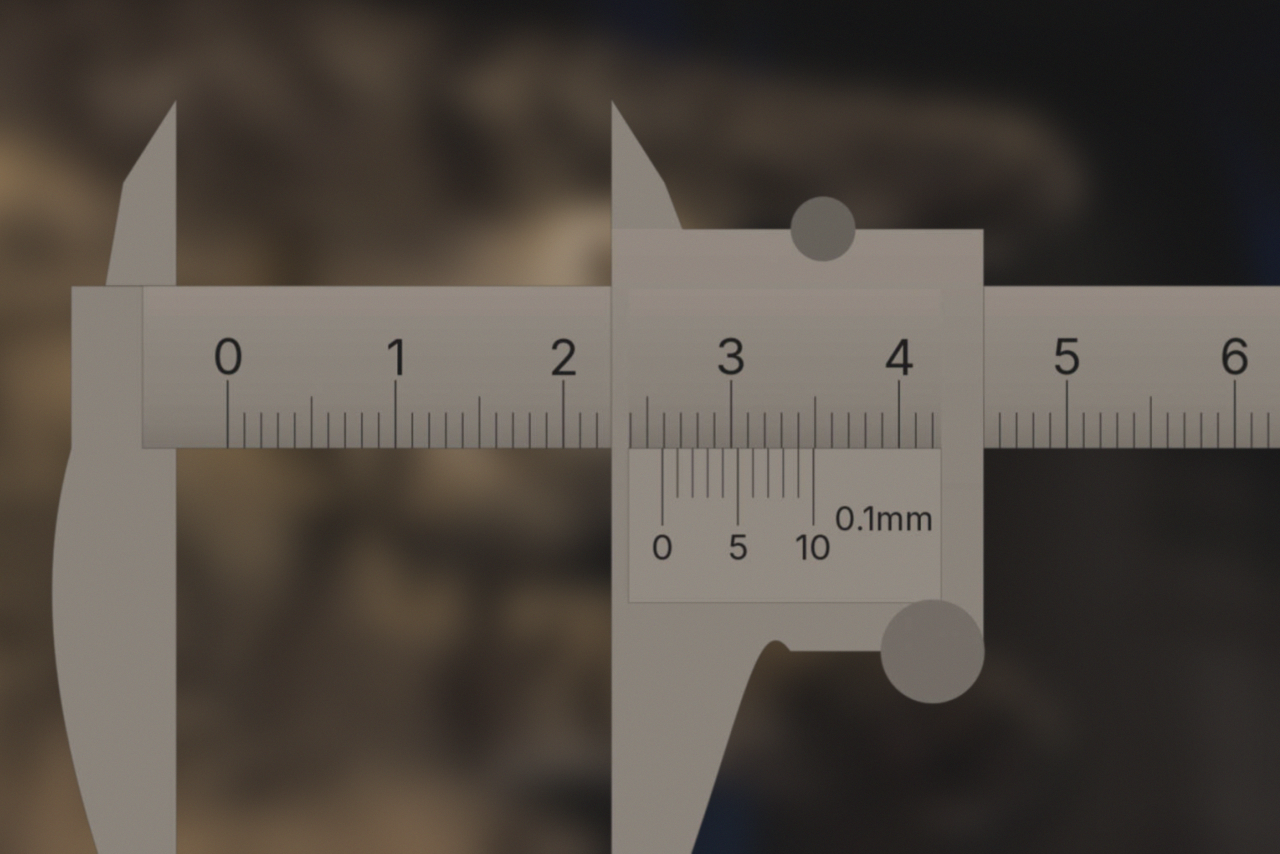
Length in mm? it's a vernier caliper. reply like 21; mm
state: 25.9; mm
